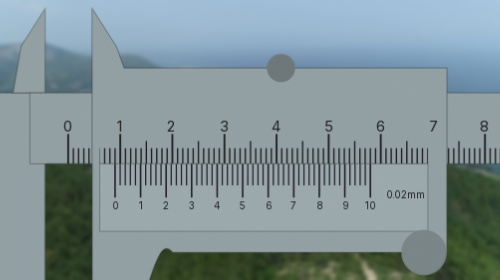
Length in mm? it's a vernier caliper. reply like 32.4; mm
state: 9.0; mm
